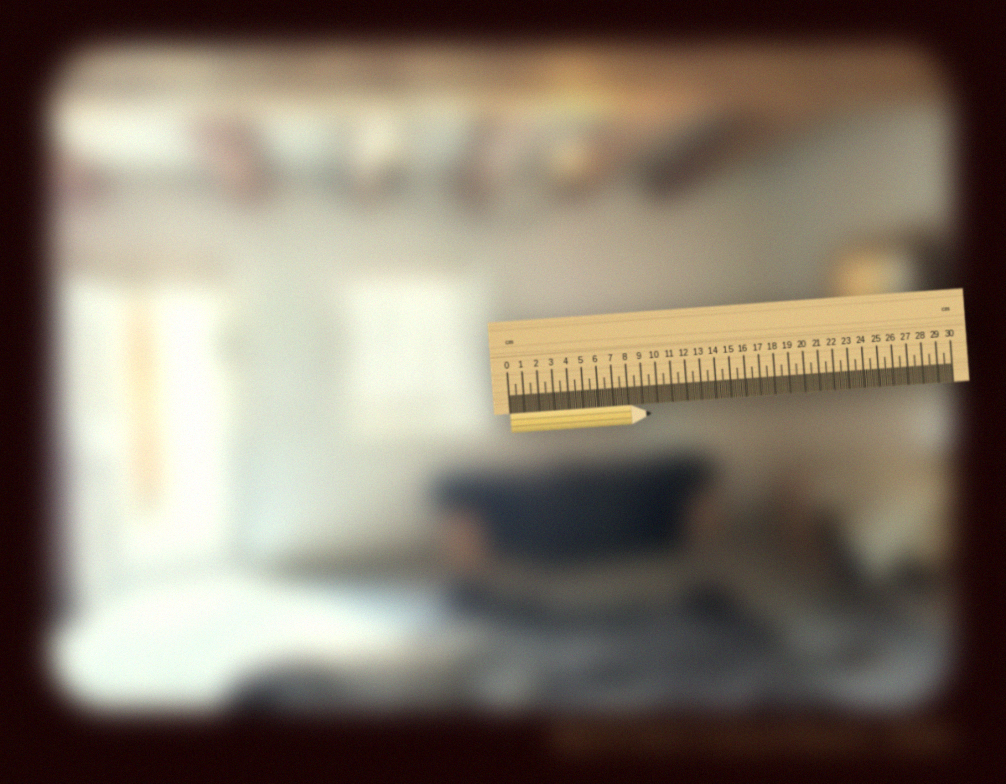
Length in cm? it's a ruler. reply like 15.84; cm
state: 9.5; cm
